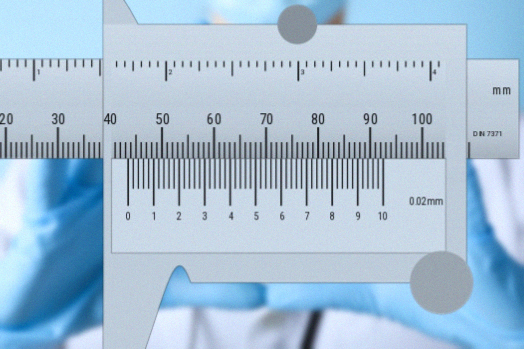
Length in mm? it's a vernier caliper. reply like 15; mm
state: 43.5; mm
